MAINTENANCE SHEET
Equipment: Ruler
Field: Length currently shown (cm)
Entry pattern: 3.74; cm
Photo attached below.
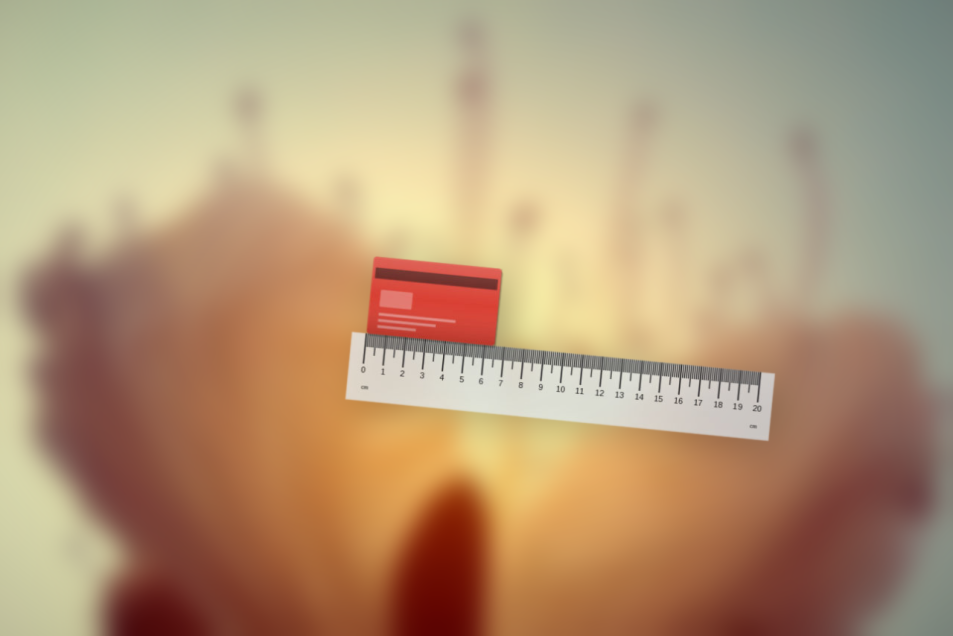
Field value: 6.5; cm
